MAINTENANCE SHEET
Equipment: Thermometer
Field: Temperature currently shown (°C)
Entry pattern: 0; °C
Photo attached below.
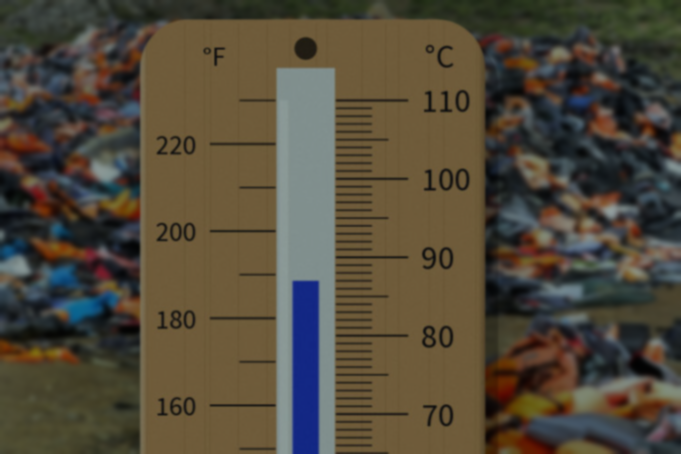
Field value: 87; °C
